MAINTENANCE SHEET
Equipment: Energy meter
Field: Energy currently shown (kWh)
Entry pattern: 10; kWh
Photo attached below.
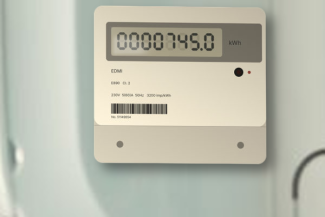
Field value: 745.0; kWh
